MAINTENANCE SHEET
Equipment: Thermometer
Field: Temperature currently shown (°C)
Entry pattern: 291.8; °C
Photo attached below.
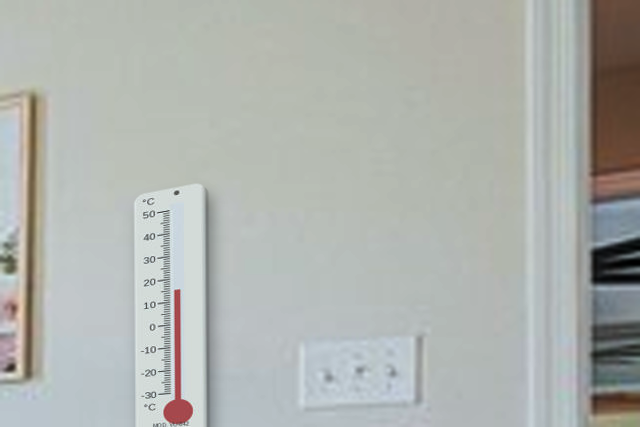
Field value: 15; °C
